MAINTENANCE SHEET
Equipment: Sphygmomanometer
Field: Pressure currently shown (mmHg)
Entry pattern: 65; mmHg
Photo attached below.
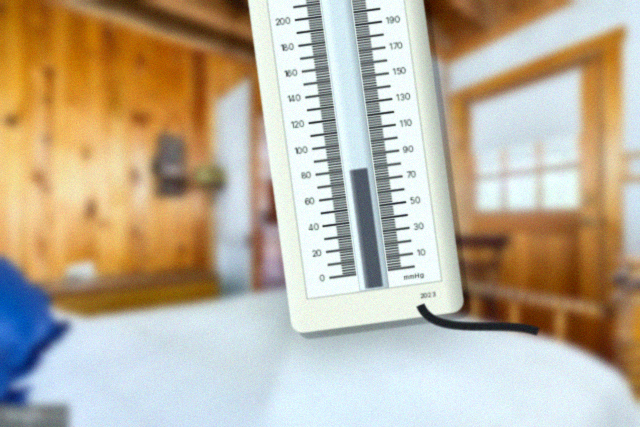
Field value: 80; mmHg
